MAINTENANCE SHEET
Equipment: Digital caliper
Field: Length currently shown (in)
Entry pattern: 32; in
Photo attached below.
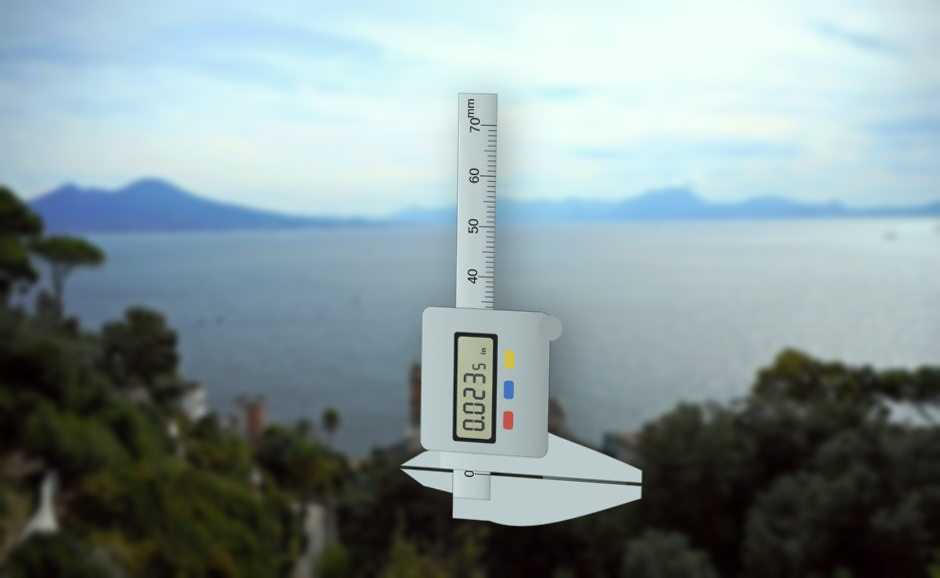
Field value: 0.0235; in
